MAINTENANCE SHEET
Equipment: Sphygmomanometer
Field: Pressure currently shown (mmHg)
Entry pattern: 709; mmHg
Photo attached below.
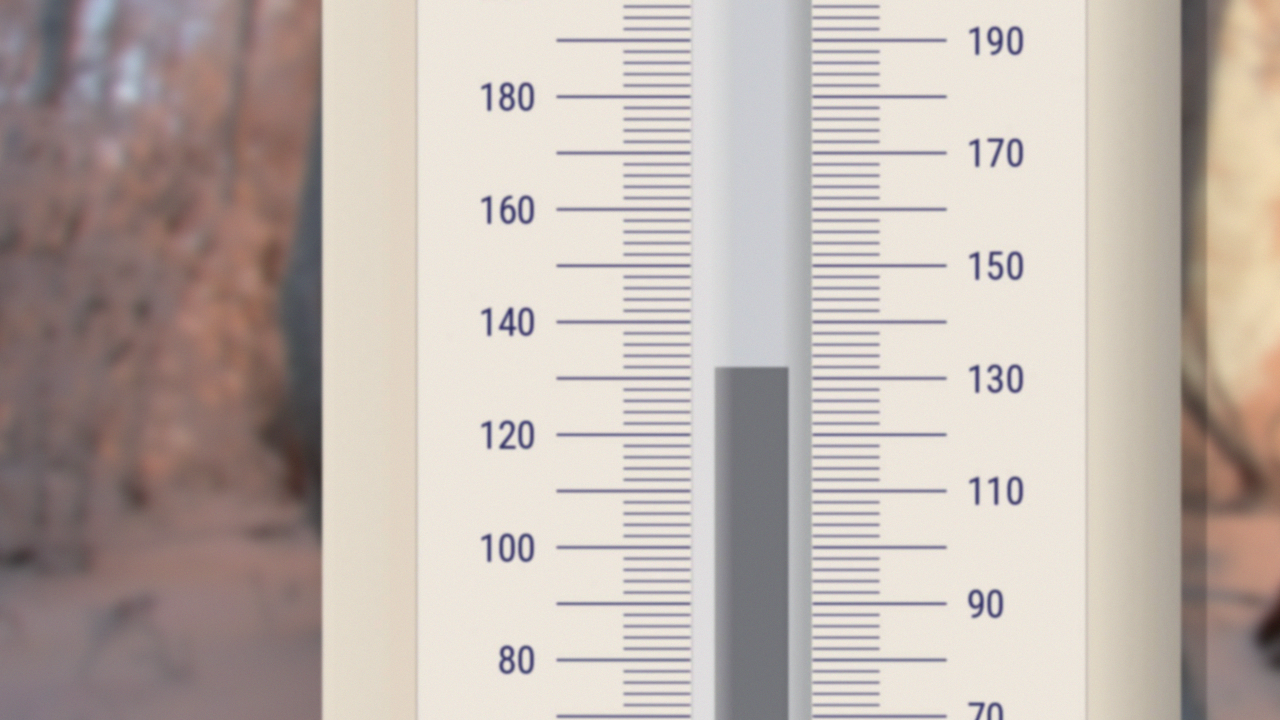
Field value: 132; mmHg
